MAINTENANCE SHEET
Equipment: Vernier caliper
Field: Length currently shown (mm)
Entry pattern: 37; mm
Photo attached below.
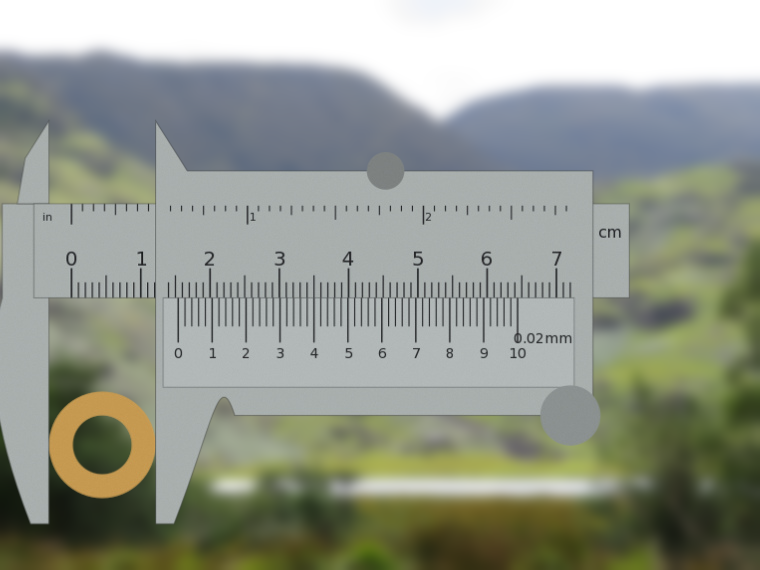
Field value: 15.4; mm
